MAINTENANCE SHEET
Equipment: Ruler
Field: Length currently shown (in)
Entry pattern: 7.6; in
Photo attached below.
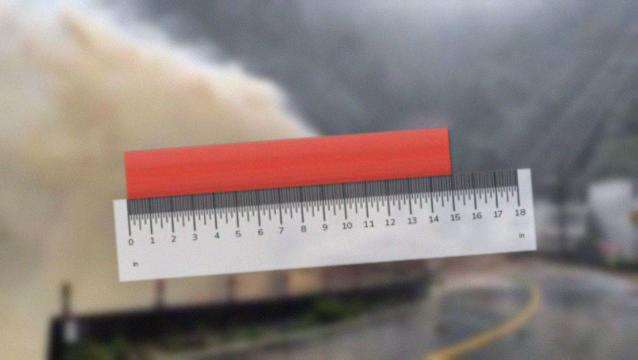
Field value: 15; in
